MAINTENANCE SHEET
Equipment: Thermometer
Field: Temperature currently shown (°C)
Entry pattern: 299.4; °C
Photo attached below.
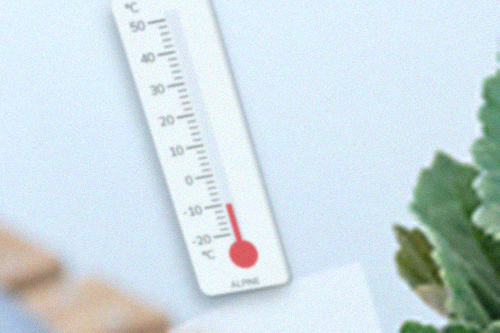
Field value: -10; °C
